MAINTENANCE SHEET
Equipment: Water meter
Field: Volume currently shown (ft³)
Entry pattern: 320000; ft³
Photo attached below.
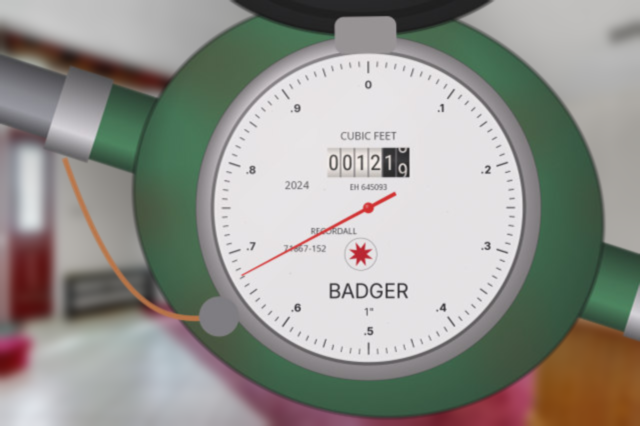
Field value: 1218.67; ft³
